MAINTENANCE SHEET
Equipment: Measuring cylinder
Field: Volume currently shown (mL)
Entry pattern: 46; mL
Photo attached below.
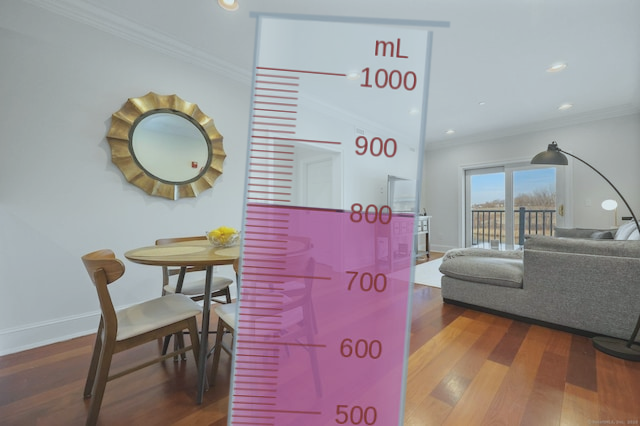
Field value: 800; mL
